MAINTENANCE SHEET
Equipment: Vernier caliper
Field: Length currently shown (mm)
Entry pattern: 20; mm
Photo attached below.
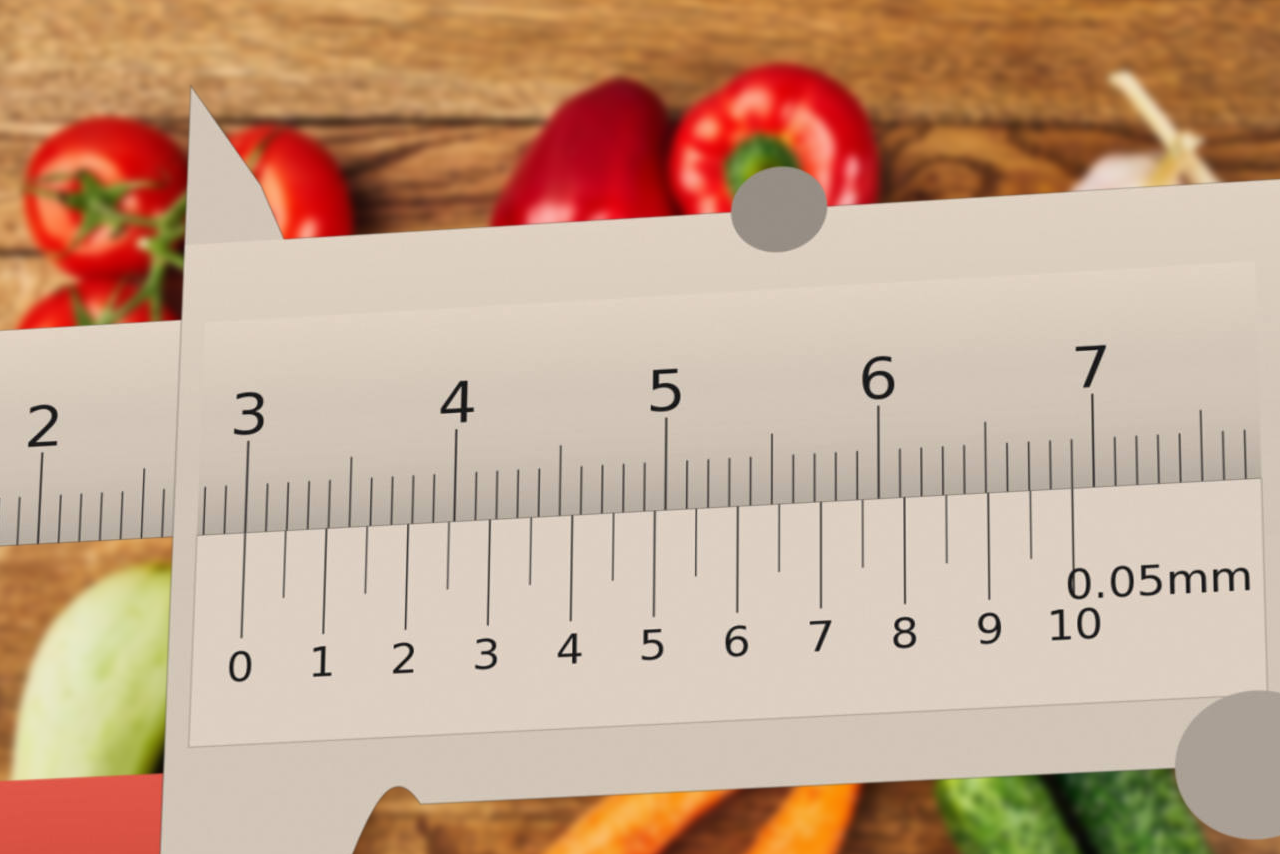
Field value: 30.0; mm
